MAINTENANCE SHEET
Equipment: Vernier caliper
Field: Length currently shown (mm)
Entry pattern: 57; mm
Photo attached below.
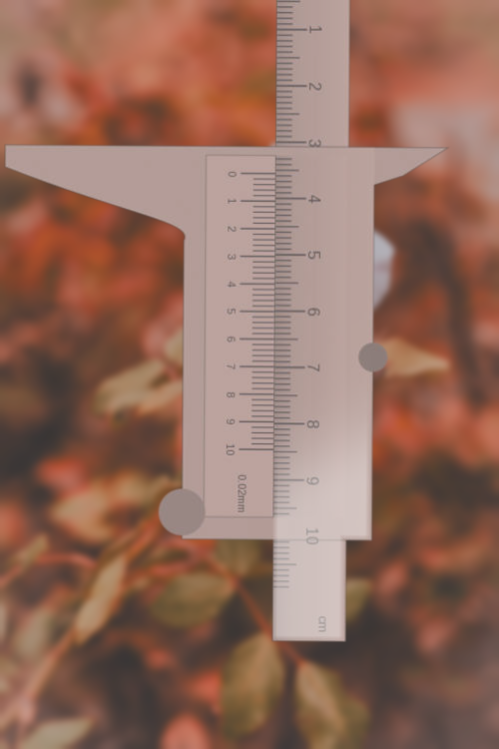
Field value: 35.6; mm
